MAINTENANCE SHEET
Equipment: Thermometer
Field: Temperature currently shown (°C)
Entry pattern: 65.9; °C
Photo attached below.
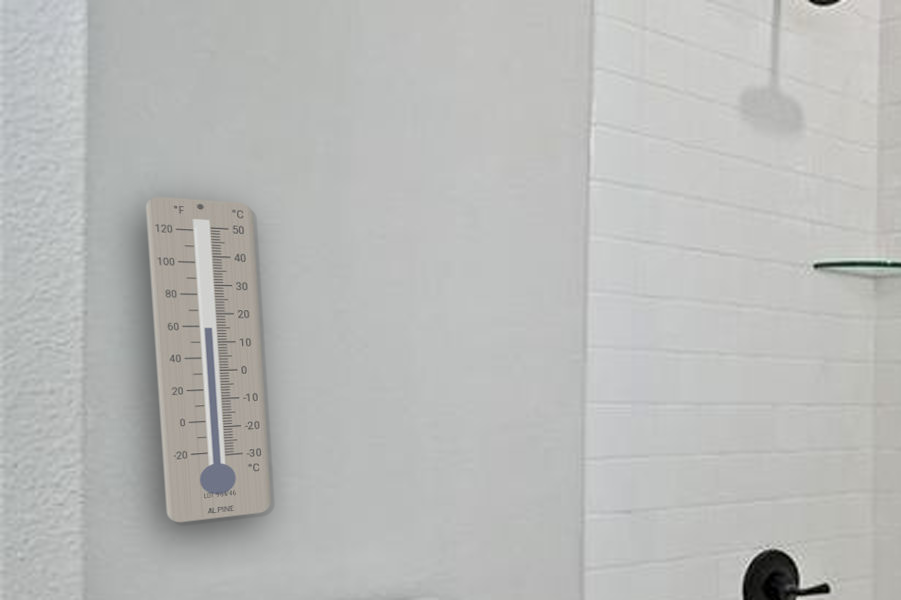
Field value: 15; °C
